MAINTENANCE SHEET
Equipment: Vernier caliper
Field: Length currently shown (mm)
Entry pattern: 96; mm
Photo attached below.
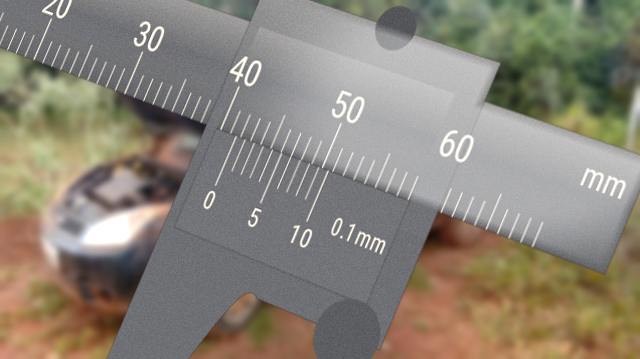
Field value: 41.6; mm
